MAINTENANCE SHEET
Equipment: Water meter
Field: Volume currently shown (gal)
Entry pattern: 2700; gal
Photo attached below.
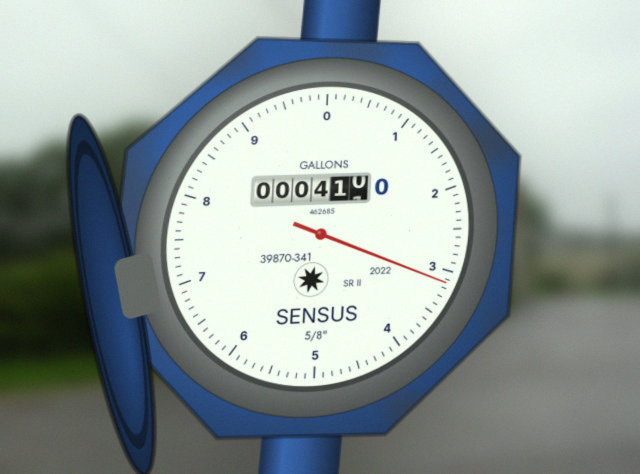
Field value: 4103.1; gal
